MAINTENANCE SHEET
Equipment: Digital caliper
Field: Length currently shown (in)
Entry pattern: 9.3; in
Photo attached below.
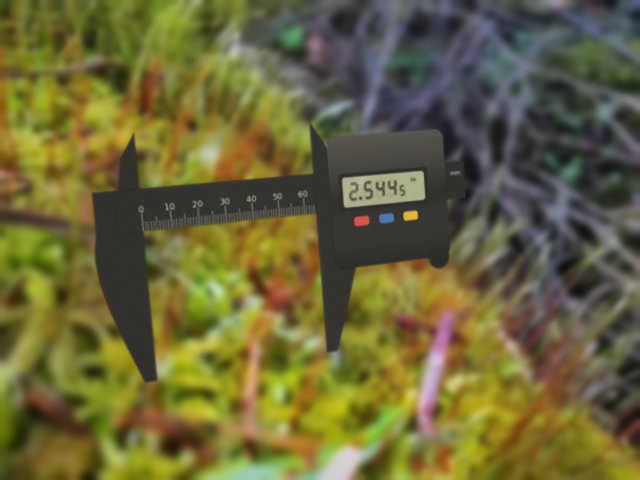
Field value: 2.5445; in
